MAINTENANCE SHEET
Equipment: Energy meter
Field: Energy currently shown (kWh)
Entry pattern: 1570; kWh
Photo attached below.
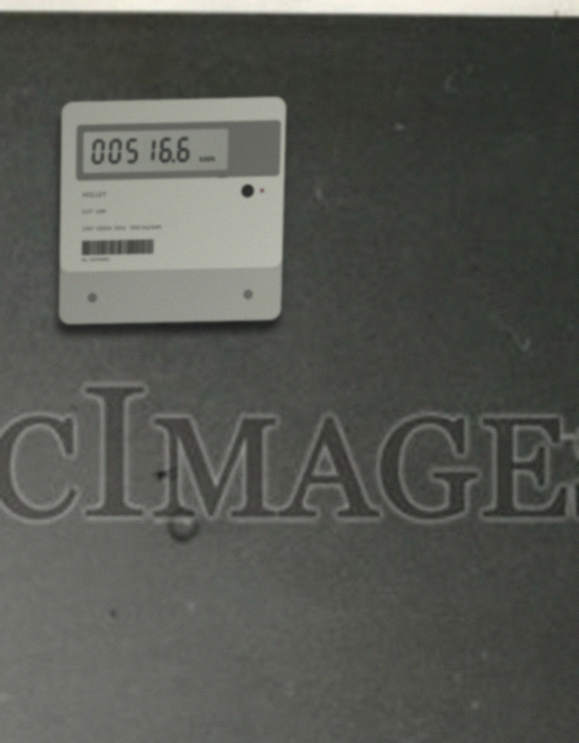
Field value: 516.6; kWh
